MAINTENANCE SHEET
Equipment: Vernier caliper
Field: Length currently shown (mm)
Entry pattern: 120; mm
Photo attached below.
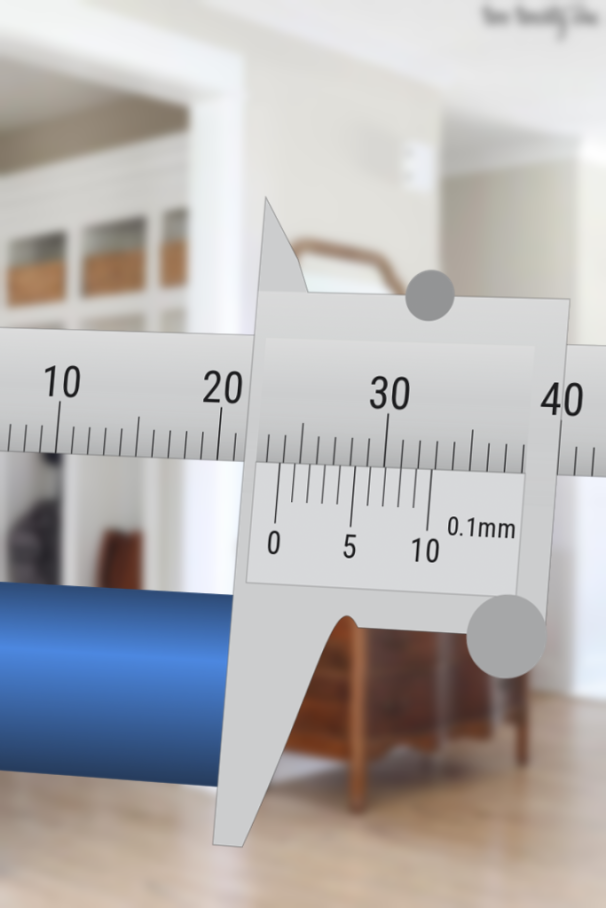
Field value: 23.8; mm
